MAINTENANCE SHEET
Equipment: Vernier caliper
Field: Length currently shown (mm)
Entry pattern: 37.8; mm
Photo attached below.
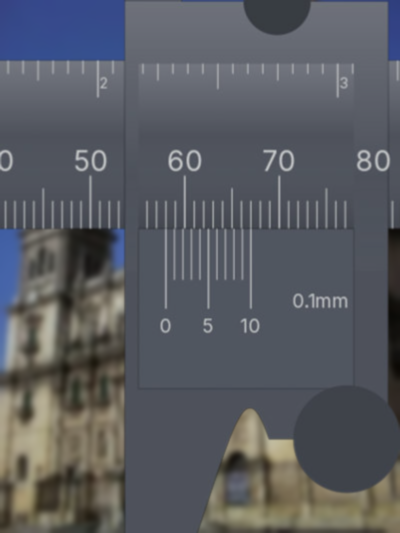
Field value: 58.0; mm
